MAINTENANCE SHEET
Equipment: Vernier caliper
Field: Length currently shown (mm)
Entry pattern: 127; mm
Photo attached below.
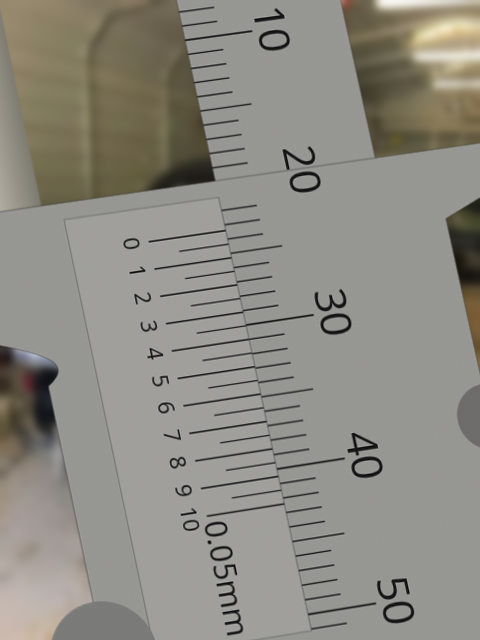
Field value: 23.4; mm
